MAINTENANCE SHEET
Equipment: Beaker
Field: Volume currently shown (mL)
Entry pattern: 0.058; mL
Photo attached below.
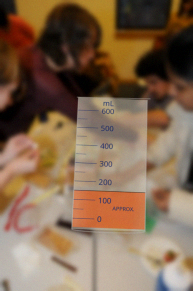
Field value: 150; mL
